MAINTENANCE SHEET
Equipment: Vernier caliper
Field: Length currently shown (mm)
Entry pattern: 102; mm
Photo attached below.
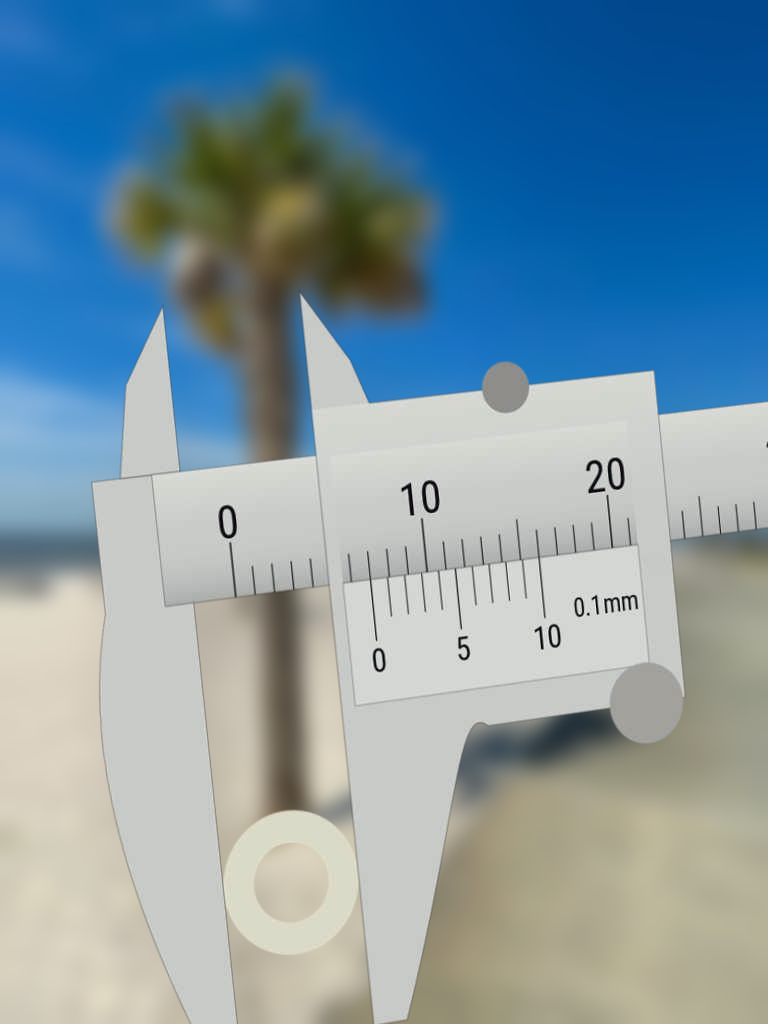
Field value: 7.0; mm
